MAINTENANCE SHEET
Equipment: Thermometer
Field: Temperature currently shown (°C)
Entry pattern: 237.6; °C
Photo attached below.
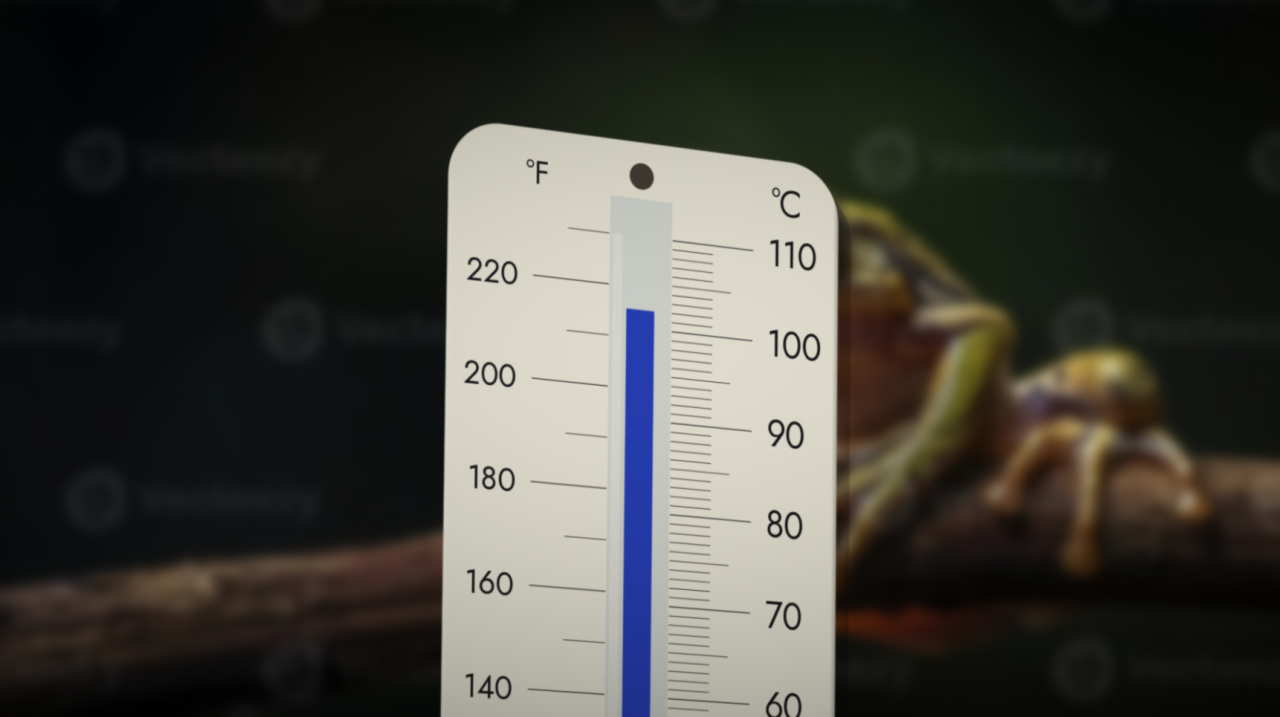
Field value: 102; °C
